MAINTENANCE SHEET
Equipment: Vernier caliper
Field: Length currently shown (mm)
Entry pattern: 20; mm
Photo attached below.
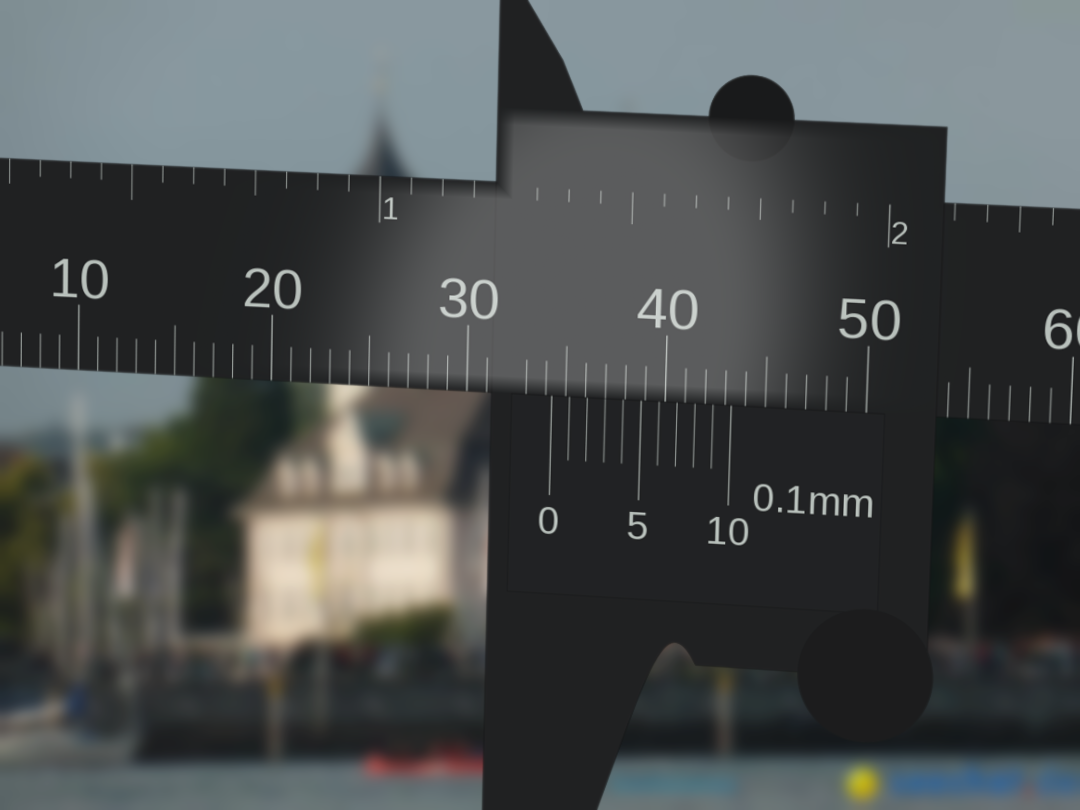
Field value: 34.3; mm
